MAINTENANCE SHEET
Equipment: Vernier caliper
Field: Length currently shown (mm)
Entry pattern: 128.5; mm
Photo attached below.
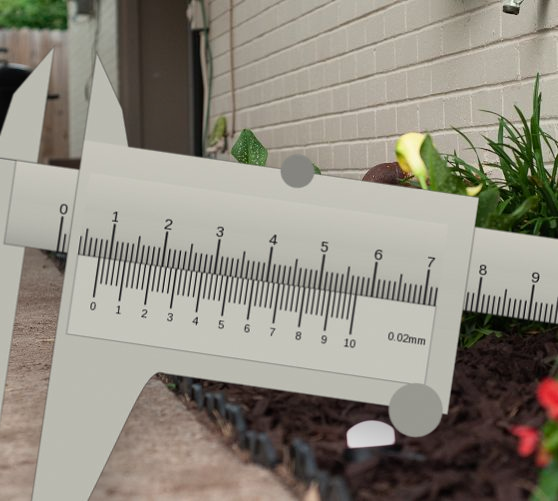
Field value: 8.0; mm
